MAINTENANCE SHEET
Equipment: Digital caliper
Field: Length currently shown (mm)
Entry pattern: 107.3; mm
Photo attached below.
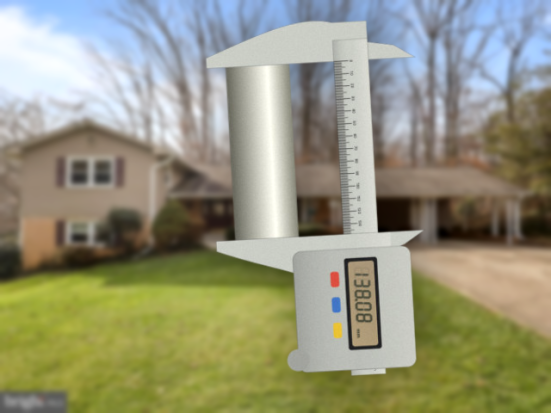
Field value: 138.08; mm
